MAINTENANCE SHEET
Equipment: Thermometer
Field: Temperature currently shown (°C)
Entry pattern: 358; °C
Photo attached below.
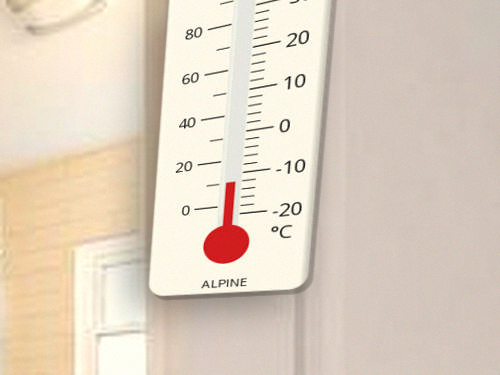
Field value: -12; °C
